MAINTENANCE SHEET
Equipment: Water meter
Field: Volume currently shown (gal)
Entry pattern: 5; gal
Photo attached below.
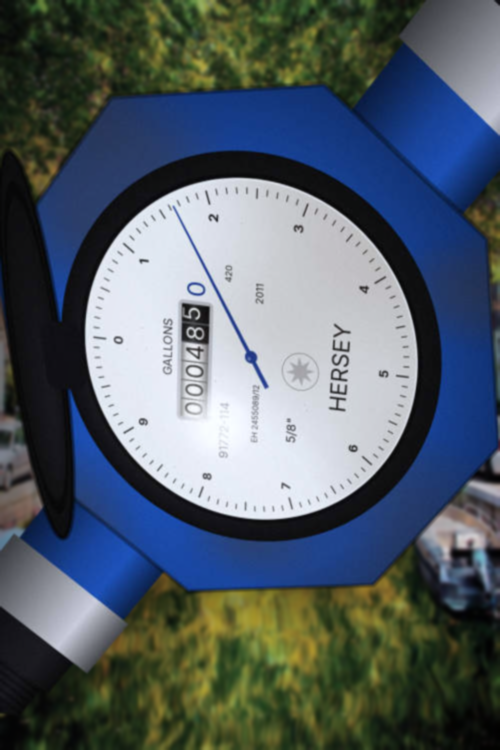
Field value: 4851.6; gal
